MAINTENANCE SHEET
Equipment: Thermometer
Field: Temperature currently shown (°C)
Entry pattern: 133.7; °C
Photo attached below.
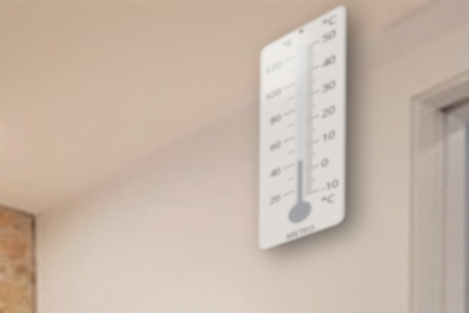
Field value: 5; °C
